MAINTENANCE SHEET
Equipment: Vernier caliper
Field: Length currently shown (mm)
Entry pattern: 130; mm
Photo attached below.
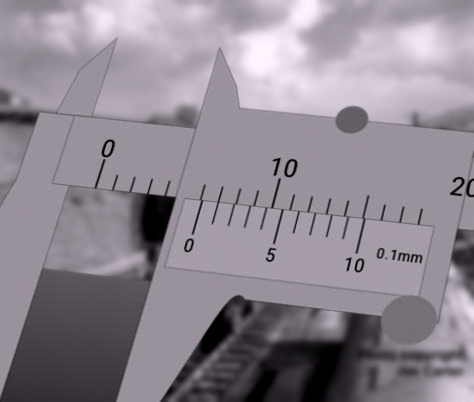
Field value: 6.1; mm
